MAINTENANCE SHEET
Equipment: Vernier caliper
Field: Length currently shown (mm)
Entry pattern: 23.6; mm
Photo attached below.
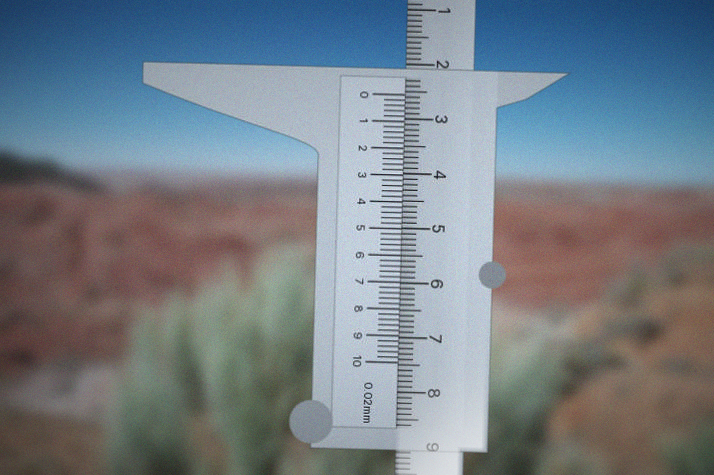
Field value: 25.6; mm
